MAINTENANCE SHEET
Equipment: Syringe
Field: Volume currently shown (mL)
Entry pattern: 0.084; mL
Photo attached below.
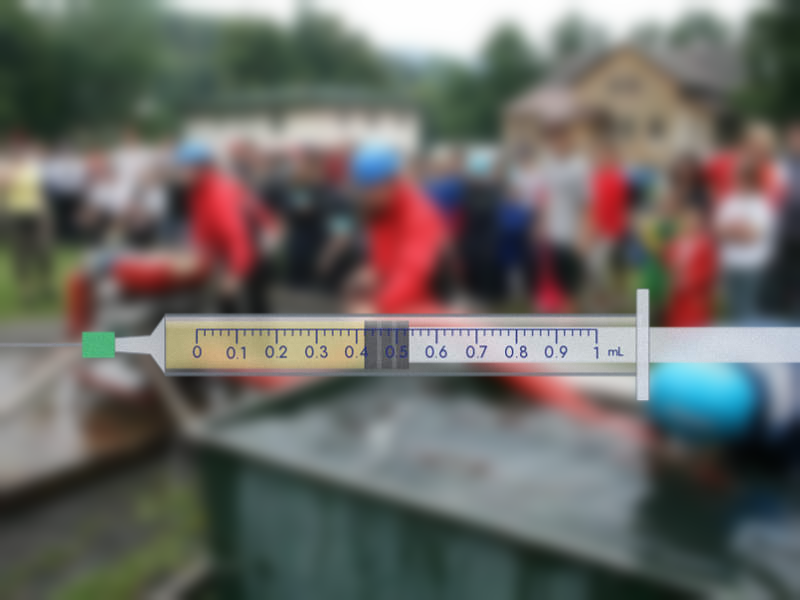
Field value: 0.42; mL
